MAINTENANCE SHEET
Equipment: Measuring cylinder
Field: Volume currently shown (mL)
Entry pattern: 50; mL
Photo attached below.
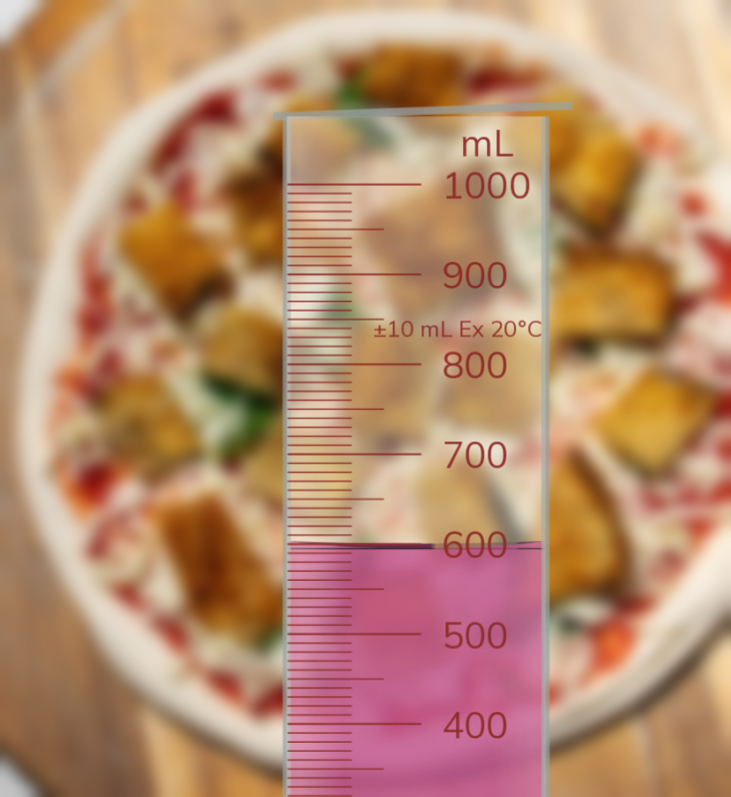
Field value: 595; mL
